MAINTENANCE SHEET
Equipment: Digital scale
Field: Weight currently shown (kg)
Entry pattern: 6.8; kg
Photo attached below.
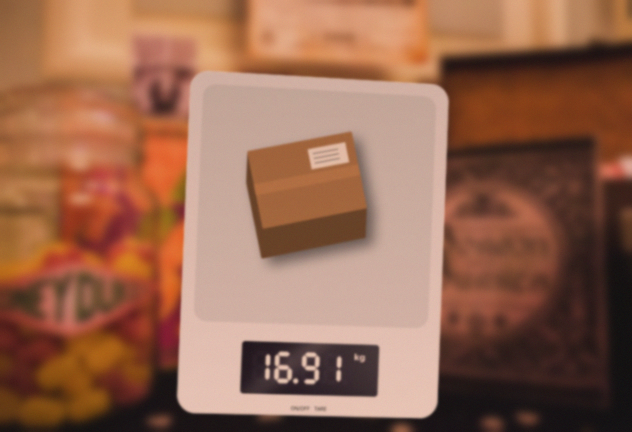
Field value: 16.91; kg
